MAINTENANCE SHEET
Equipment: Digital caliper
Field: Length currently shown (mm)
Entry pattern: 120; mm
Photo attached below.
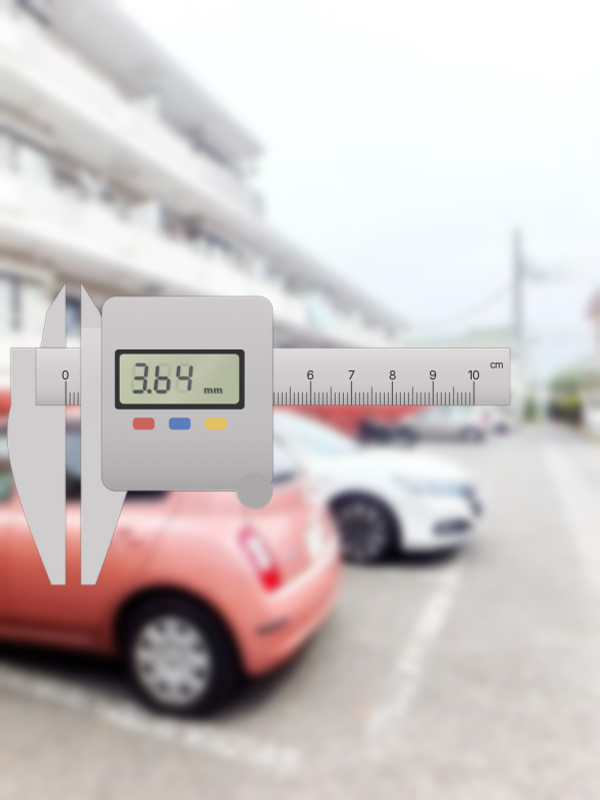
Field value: 3.64; mm
